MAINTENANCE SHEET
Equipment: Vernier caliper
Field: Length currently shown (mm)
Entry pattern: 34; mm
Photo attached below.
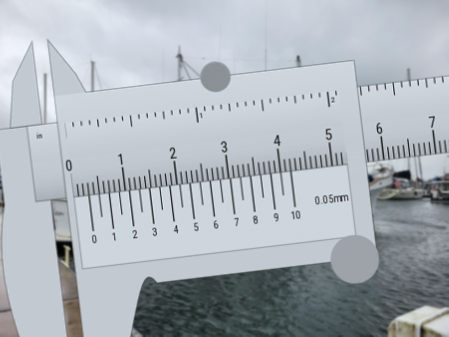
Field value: 3.0; mm
